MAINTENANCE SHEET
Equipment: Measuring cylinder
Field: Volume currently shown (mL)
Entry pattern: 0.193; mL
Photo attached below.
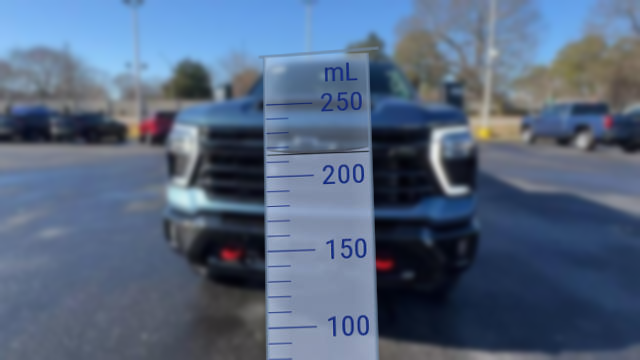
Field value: 215; mL
